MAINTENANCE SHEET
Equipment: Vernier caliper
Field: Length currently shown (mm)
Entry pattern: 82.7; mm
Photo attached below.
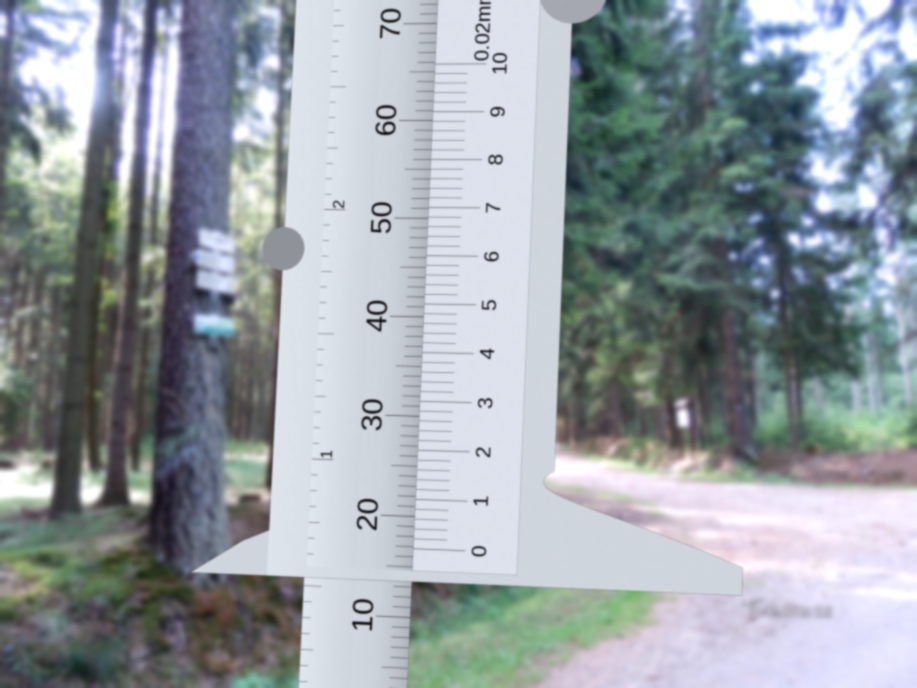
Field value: 16.8; mm
